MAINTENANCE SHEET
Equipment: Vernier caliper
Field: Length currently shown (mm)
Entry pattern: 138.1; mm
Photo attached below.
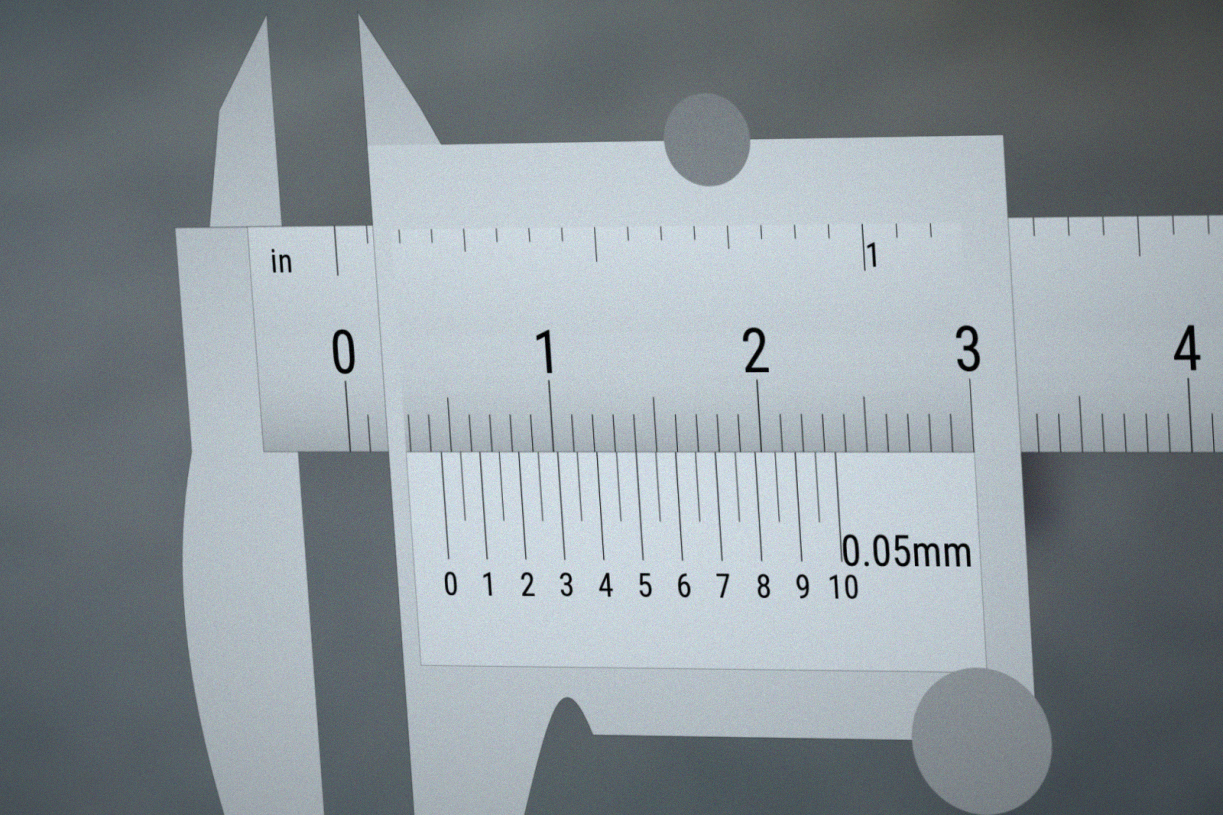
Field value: 4.5; mm
